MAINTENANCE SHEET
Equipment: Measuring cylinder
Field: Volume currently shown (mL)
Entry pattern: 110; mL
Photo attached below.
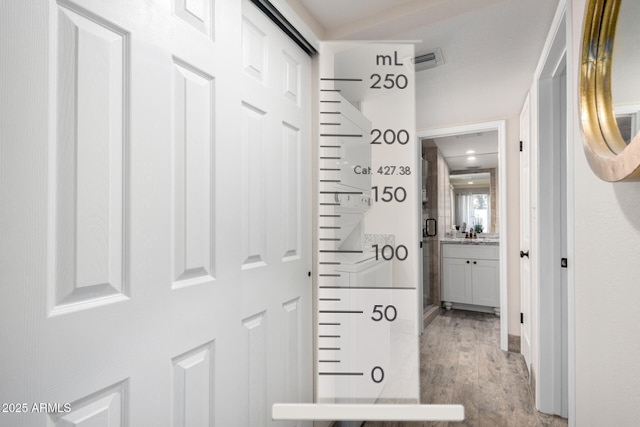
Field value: 70; mL
